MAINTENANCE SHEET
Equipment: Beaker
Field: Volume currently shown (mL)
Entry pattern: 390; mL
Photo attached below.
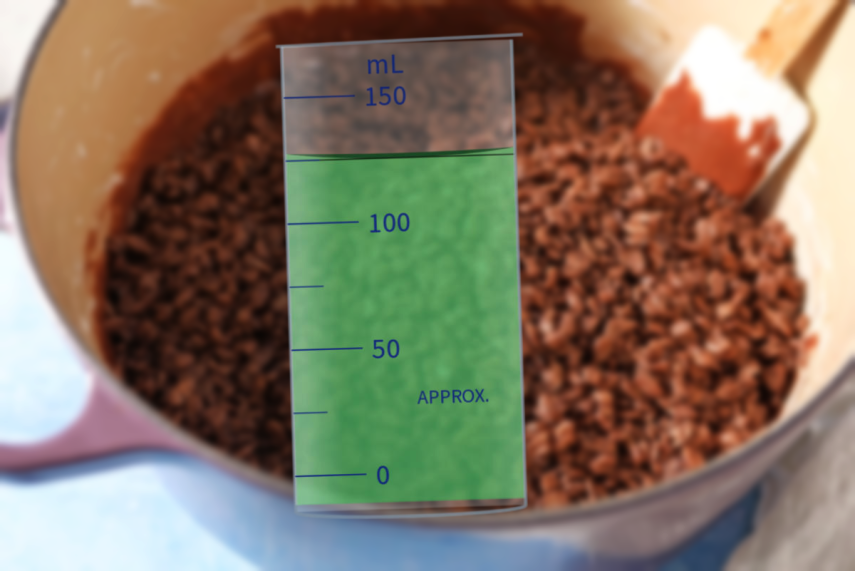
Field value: 125; mL
